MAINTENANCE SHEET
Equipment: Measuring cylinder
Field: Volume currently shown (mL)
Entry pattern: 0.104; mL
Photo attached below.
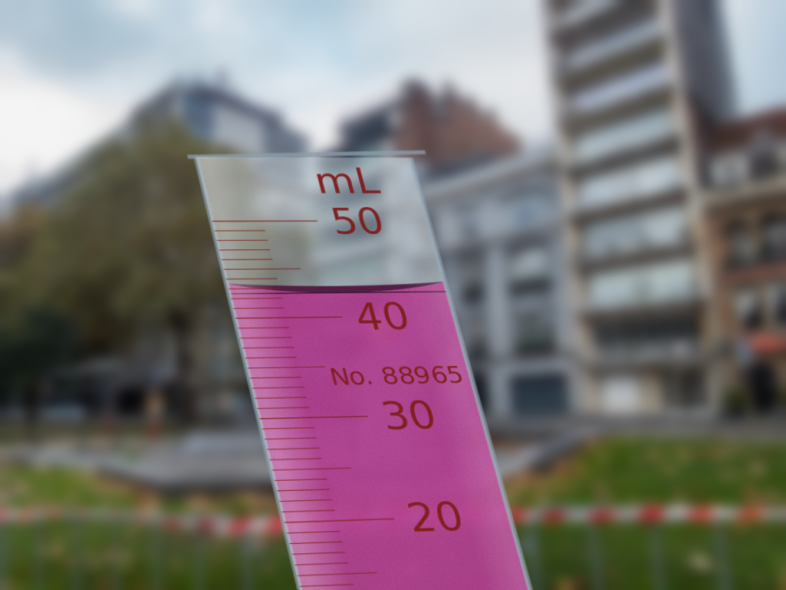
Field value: 42.5; mL
